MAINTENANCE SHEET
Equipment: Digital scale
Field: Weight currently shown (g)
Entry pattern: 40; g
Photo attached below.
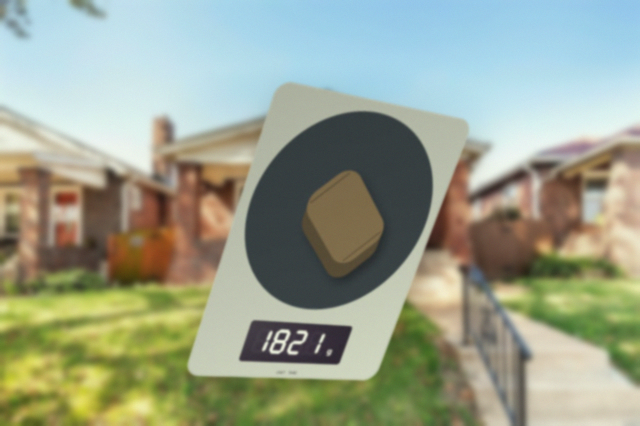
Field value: 1821; g
